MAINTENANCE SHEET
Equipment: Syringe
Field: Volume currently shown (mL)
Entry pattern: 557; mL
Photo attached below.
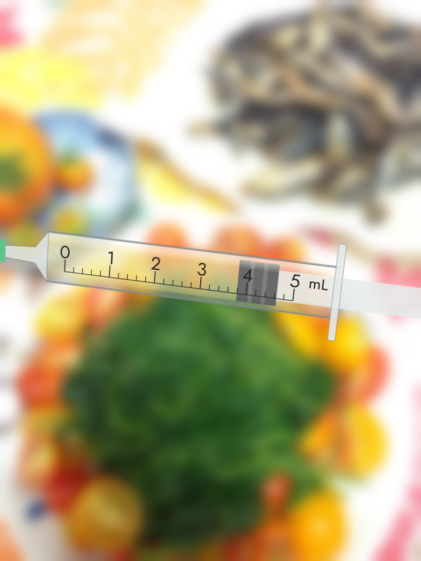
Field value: 3.8; mL
